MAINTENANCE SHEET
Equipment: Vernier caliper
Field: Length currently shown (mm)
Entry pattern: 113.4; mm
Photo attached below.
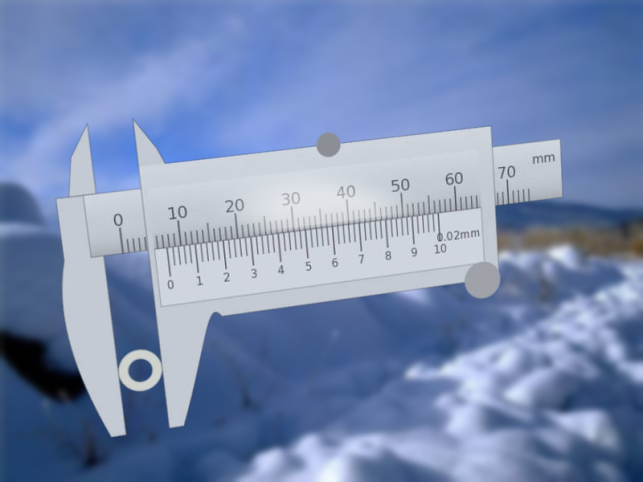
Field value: 7.6; mm
